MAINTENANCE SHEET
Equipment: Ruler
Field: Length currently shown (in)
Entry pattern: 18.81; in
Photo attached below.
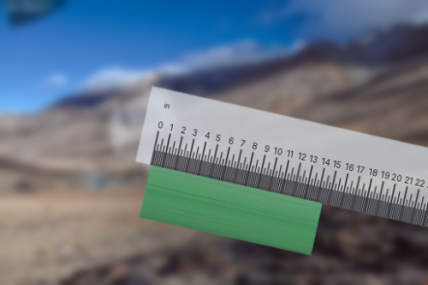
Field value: 14.5; in
